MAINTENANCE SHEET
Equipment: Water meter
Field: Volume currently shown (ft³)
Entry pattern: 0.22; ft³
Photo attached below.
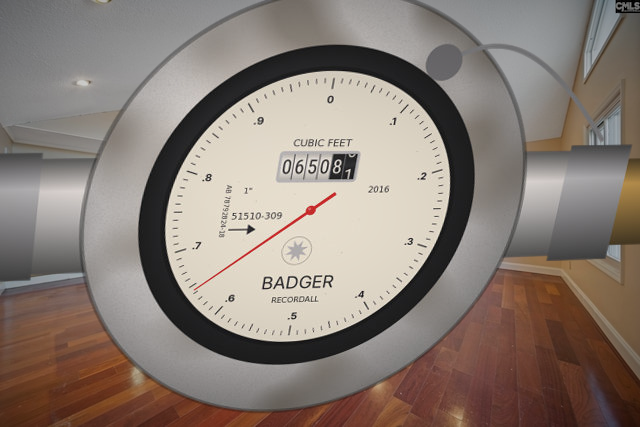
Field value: 65080.64; ft³
